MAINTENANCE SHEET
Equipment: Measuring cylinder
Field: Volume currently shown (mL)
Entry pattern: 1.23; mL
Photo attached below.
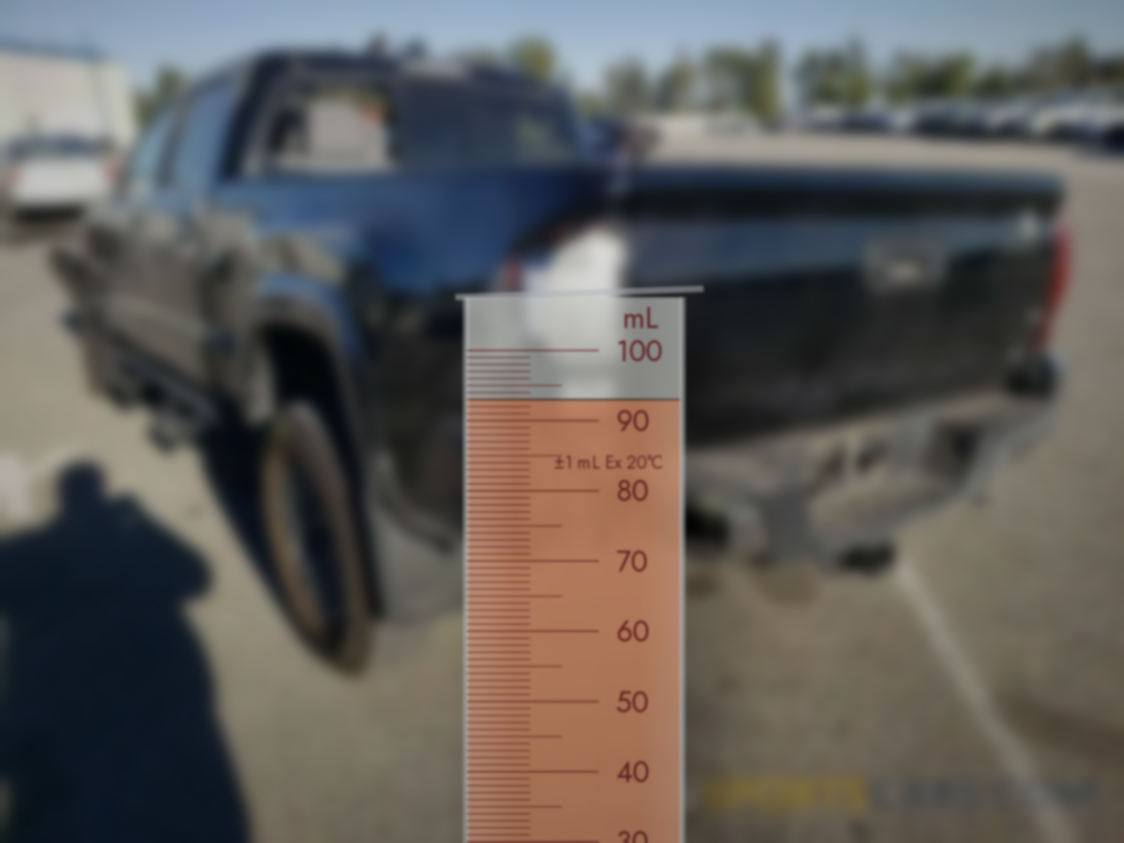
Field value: 93; mL
